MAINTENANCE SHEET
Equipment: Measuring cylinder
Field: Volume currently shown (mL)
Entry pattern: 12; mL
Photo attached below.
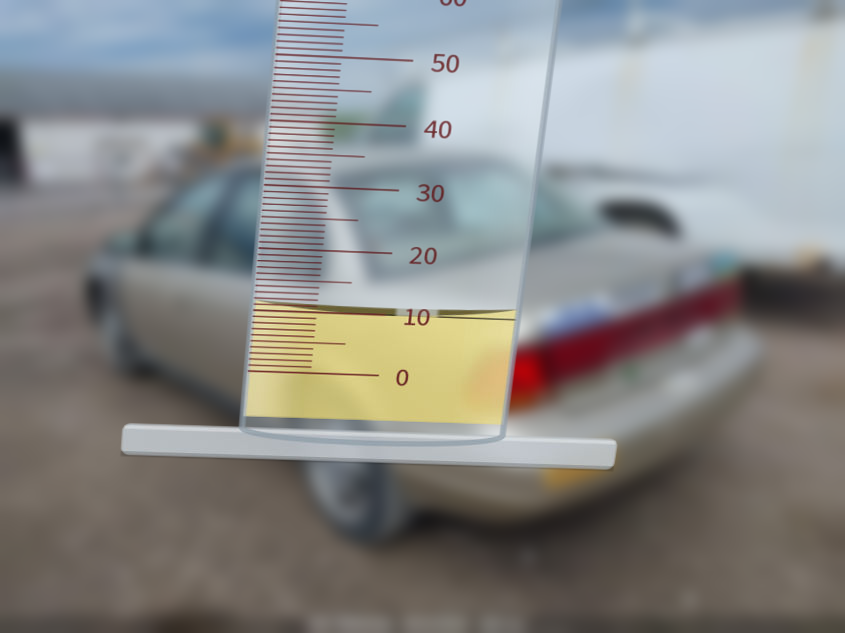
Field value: 10; mL
